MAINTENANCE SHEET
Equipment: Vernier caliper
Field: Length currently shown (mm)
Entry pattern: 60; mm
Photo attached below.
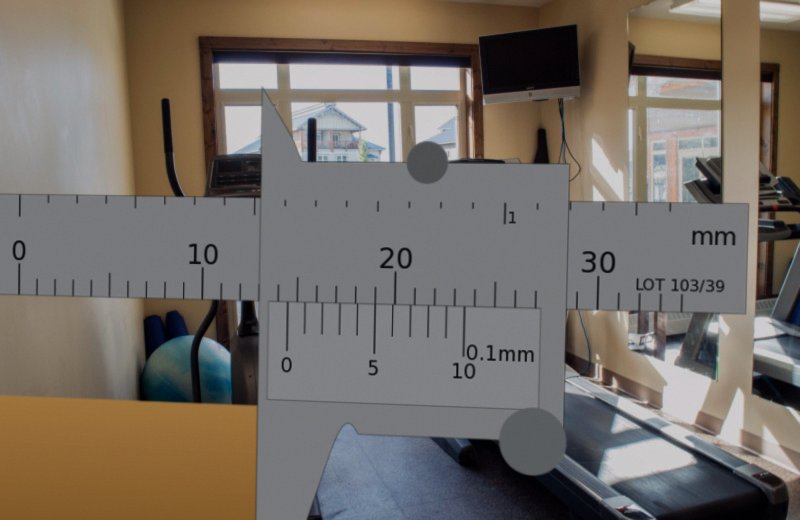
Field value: 14.5; mm
